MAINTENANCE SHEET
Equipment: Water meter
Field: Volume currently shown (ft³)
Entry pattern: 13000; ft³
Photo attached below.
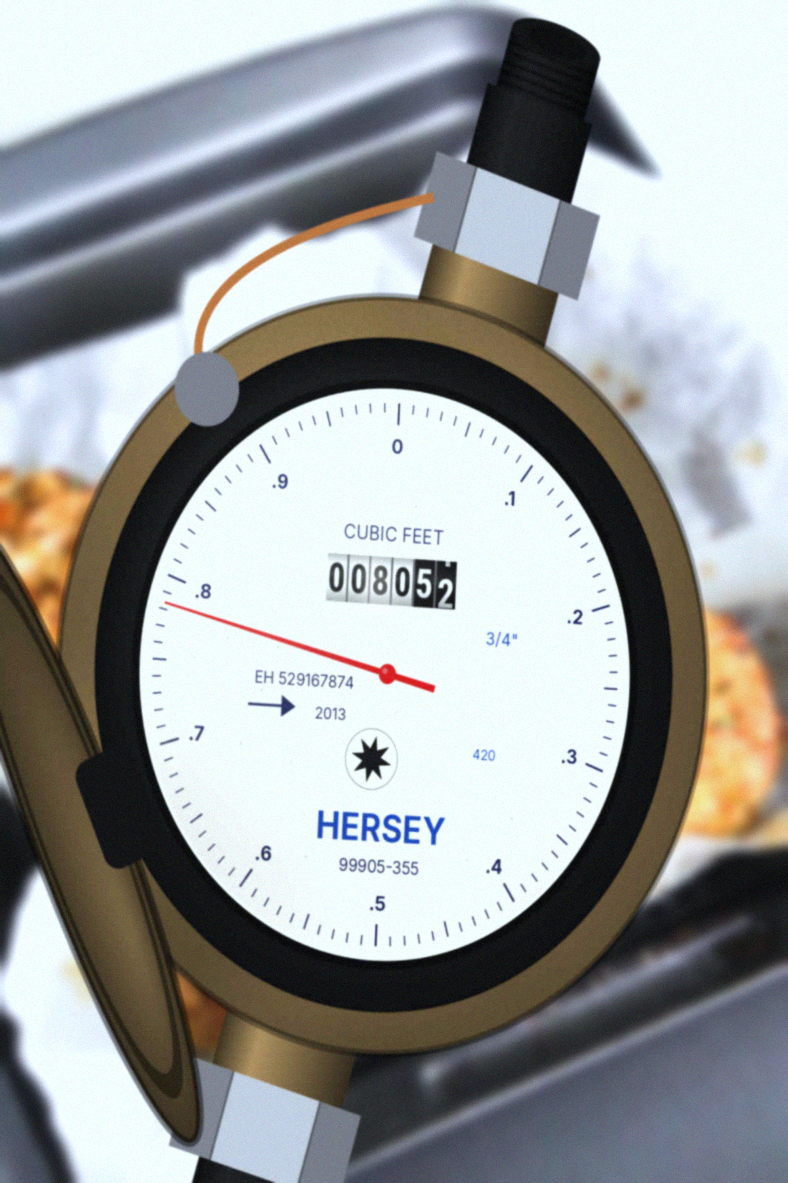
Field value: 8051.78; ft³
